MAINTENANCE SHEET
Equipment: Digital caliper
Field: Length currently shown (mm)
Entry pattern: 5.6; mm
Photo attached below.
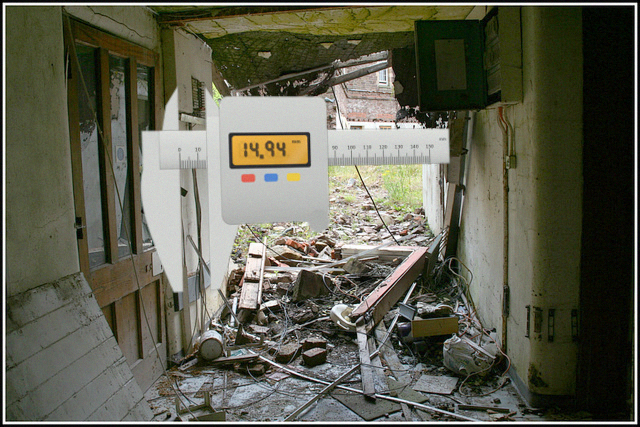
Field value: 14.94; mm
